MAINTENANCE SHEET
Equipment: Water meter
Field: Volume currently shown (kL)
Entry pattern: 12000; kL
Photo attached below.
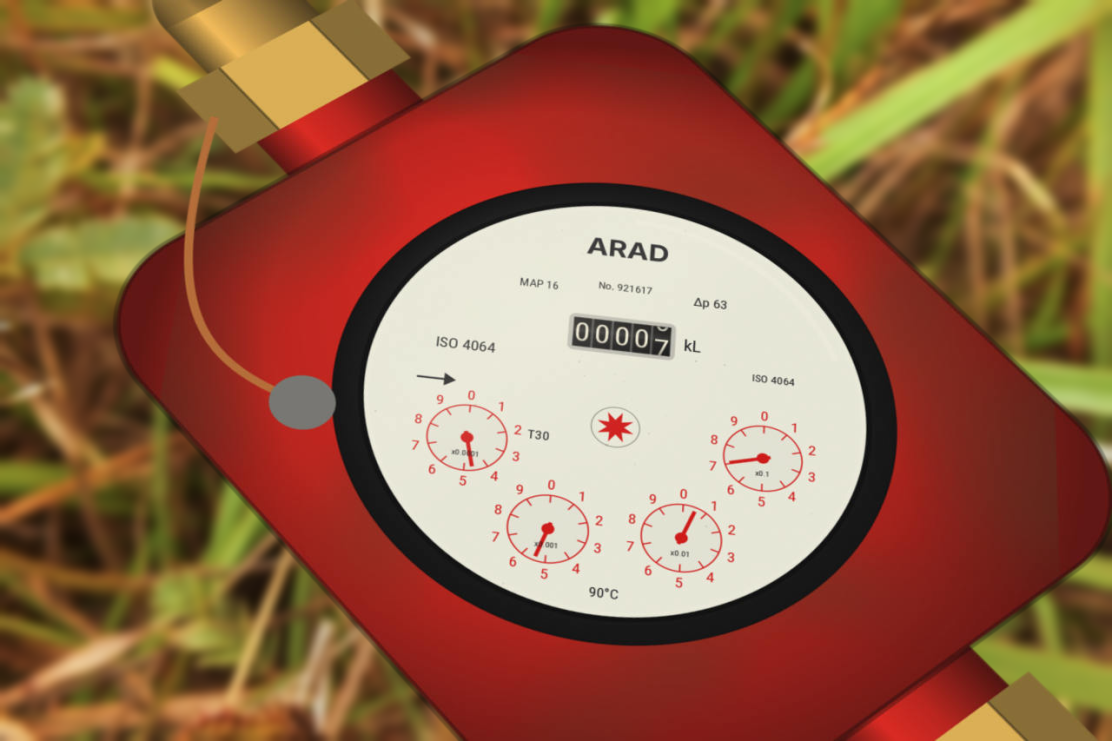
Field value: 6.7054; kL
